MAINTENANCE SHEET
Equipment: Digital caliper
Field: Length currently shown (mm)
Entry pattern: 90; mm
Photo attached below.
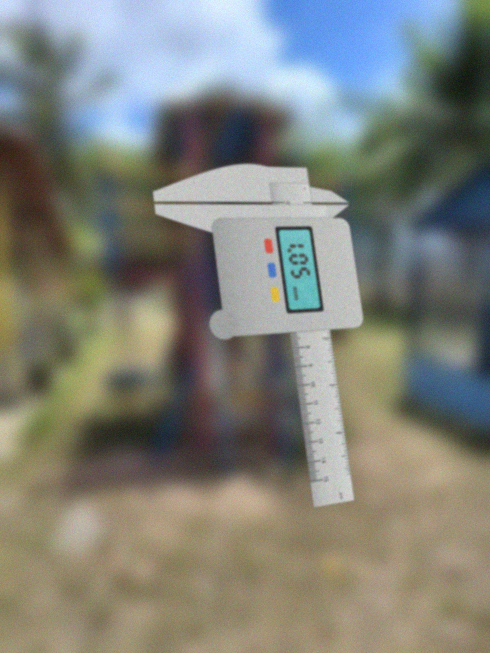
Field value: 1.05; mm
